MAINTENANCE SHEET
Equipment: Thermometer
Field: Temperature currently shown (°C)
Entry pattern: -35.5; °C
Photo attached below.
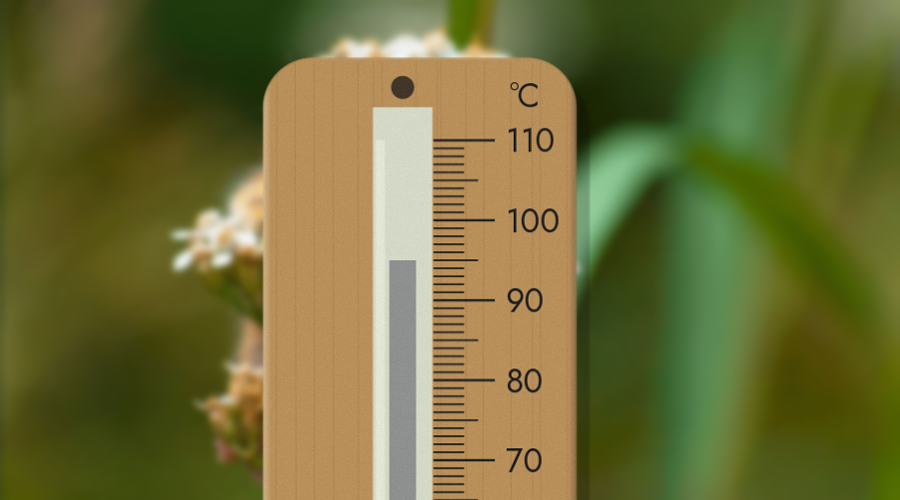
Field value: 95; °C
